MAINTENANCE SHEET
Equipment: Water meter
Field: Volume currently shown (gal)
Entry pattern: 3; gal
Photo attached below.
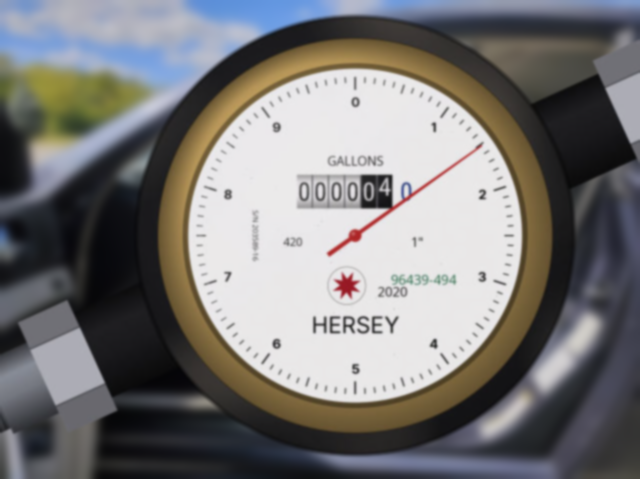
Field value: 41.5; gal
